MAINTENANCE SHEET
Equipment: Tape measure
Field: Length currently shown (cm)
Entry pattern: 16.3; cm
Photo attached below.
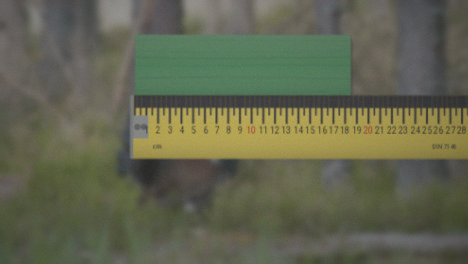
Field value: 18.5; cm
